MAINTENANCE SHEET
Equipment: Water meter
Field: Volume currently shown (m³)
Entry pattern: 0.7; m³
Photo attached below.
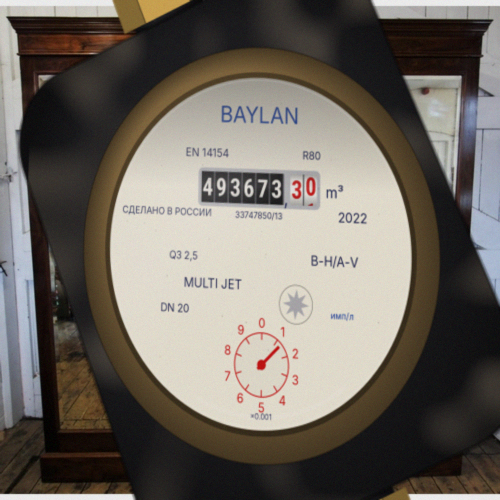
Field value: 493673.301; m³
